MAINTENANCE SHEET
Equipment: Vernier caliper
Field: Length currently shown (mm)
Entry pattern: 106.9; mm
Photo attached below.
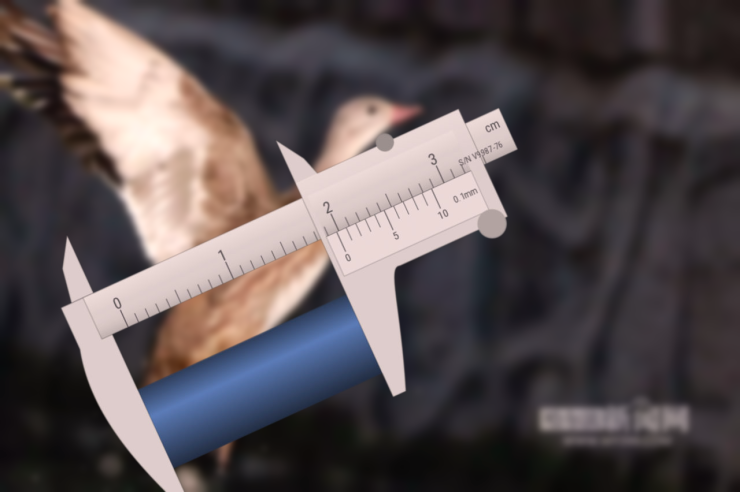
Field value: 19.8; mm
